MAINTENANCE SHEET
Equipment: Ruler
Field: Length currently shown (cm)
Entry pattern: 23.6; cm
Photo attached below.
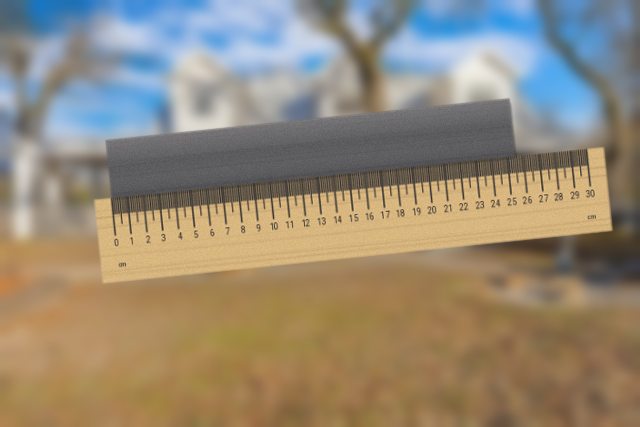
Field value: 25.5; cm
